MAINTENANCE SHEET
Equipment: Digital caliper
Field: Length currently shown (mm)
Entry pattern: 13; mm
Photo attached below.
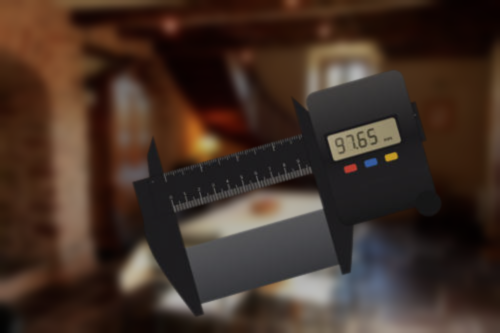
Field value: 97.65; mm
